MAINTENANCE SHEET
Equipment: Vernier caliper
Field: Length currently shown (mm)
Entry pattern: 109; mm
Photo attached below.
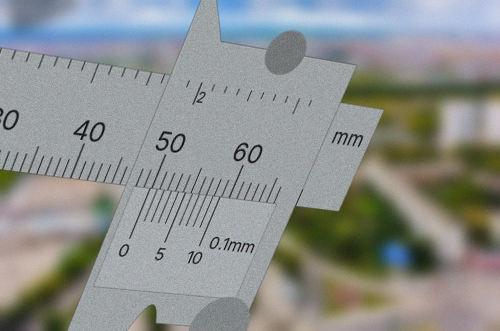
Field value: 49.8; mm
